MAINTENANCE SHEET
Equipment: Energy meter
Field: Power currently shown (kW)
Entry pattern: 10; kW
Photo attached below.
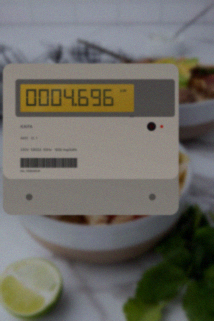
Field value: 4.696; kW
